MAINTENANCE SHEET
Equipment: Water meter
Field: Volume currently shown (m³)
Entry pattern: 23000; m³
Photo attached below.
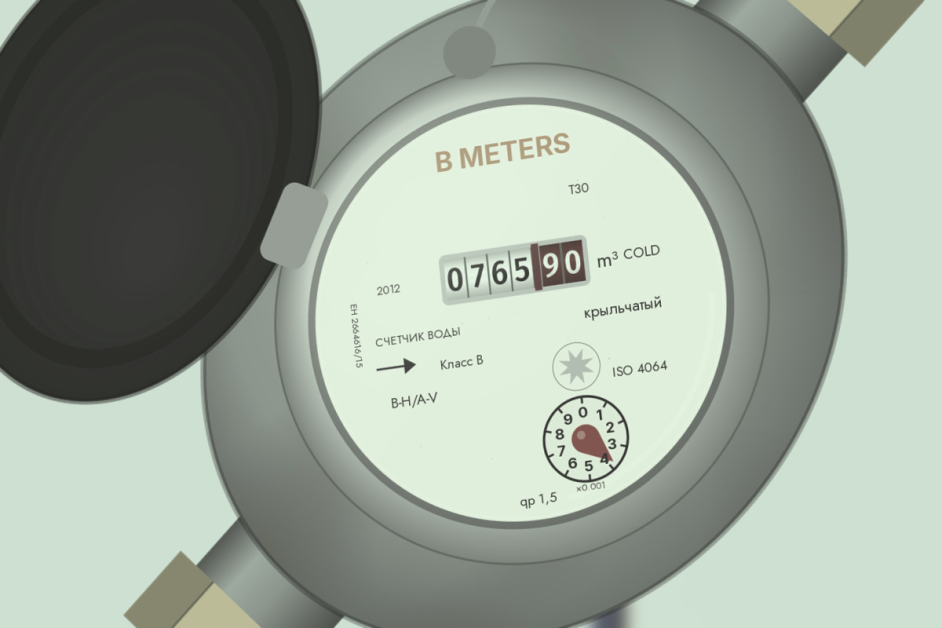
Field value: 765.903; m³
